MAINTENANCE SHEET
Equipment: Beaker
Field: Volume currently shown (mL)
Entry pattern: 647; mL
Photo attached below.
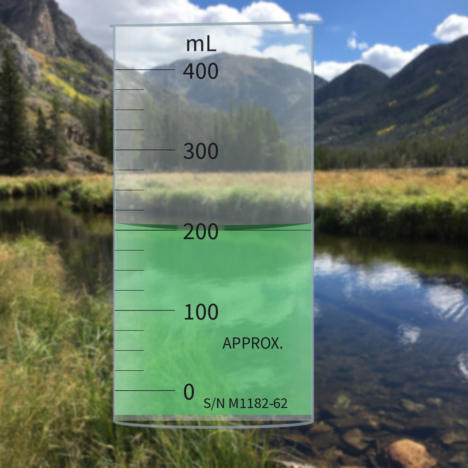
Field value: 200; mL
